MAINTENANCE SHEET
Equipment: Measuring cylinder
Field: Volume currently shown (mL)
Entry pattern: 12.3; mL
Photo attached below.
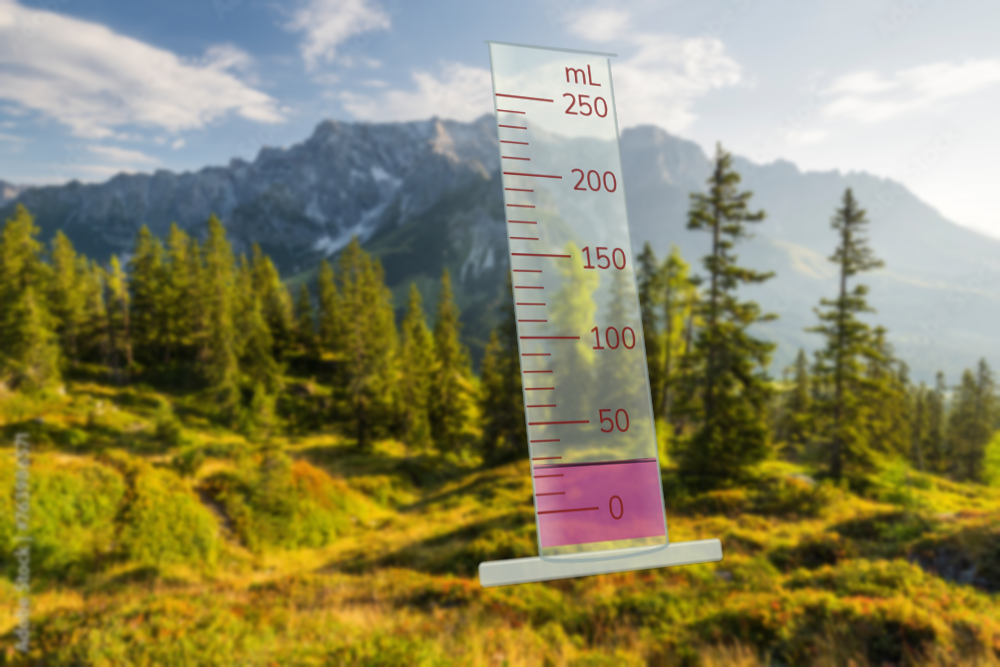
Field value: 25; mL
